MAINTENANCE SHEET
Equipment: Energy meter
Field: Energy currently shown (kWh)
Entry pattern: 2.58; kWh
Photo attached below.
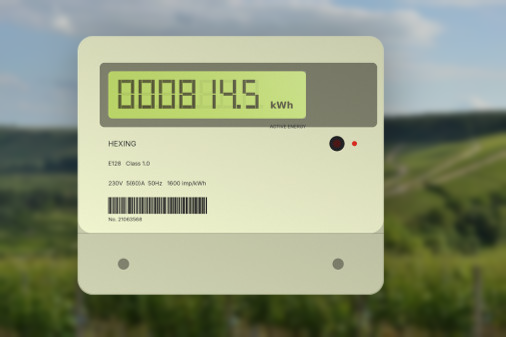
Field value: 814.5; kWh
